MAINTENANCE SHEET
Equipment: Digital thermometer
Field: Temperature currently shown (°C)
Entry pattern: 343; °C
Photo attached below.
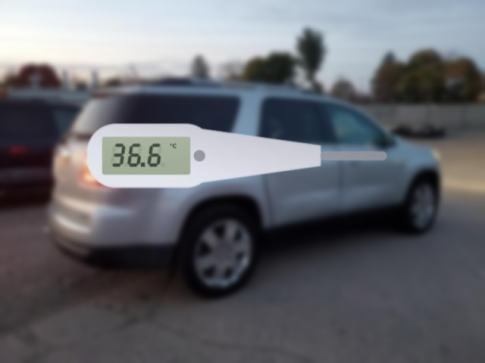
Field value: 36.6; °C
